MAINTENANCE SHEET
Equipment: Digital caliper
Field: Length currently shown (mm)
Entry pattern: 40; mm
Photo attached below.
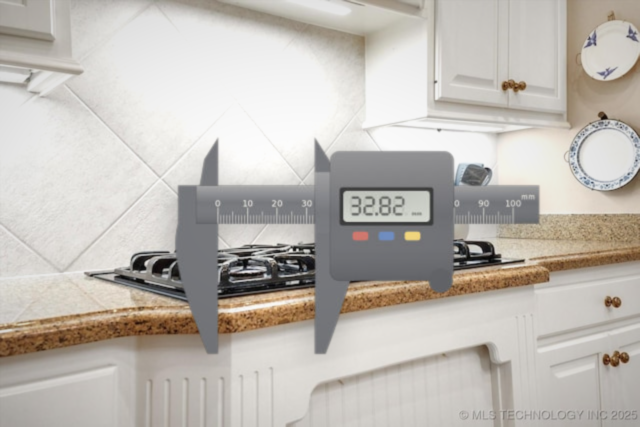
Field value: 32.82; mm
